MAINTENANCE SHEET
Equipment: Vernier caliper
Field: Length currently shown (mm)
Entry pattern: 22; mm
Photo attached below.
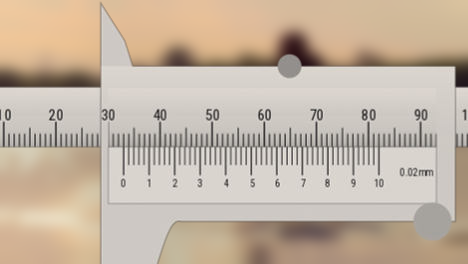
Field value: 33.0; mm
